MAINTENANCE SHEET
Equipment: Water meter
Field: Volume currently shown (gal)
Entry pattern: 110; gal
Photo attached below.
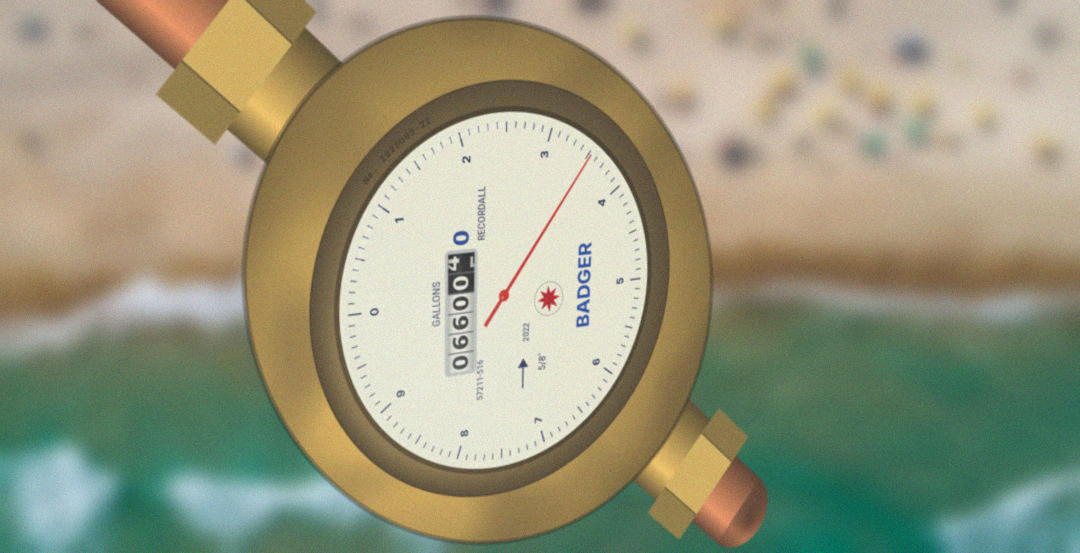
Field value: 660043.5; gal
